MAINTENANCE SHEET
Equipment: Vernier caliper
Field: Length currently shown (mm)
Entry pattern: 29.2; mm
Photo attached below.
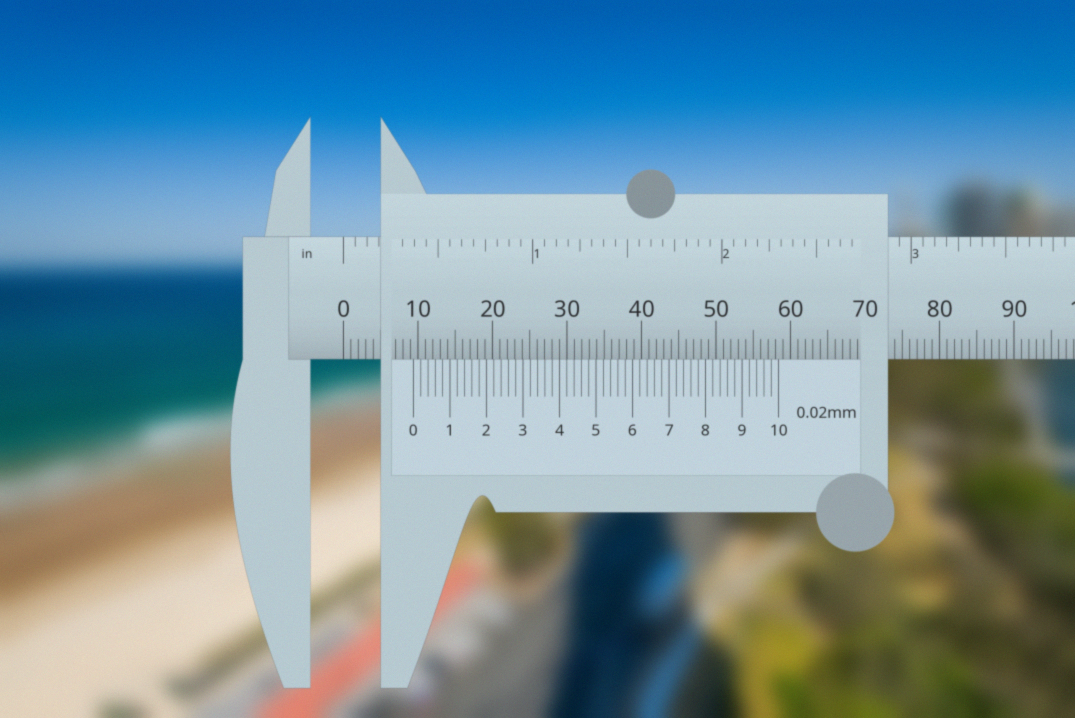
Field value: 9.4; mm
